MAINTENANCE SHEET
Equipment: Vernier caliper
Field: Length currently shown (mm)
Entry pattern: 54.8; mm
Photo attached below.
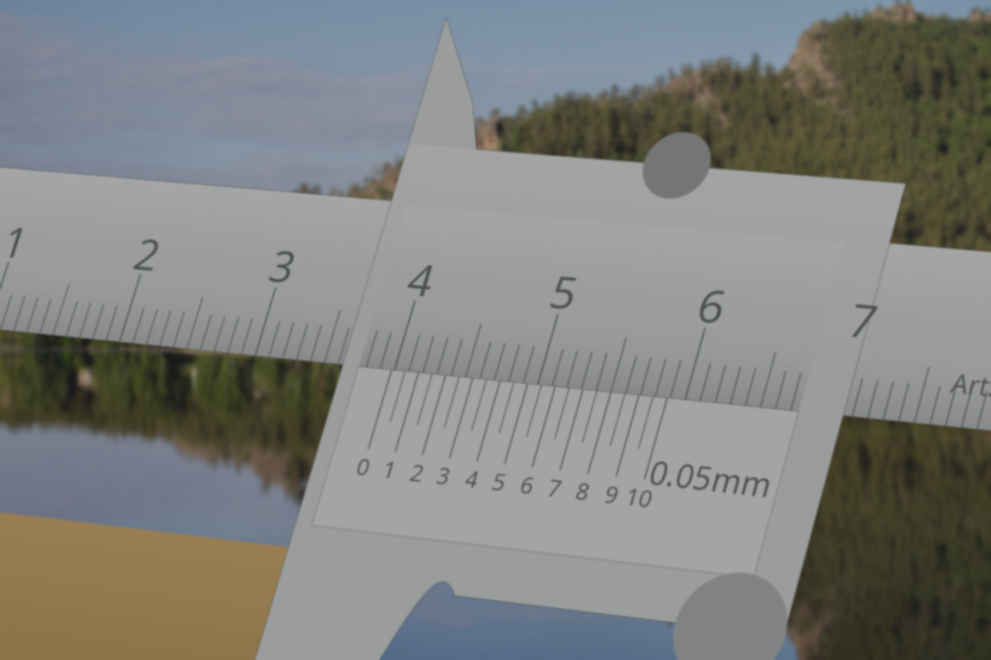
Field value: 39.8; mm
